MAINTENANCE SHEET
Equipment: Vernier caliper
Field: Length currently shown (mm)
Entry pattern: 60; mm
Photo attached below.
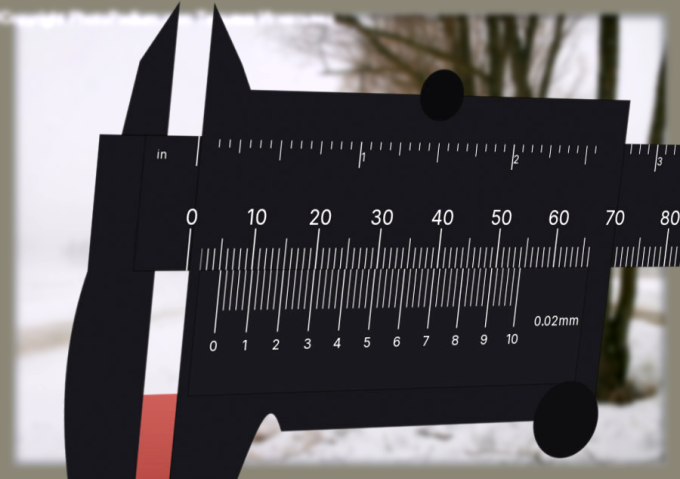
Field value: 5.2; mm
